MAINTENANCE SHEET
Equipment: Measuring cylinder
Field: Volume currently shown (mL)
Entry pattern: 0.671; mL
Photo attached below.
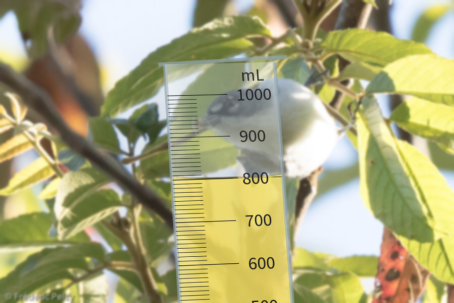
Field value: 800; mL
